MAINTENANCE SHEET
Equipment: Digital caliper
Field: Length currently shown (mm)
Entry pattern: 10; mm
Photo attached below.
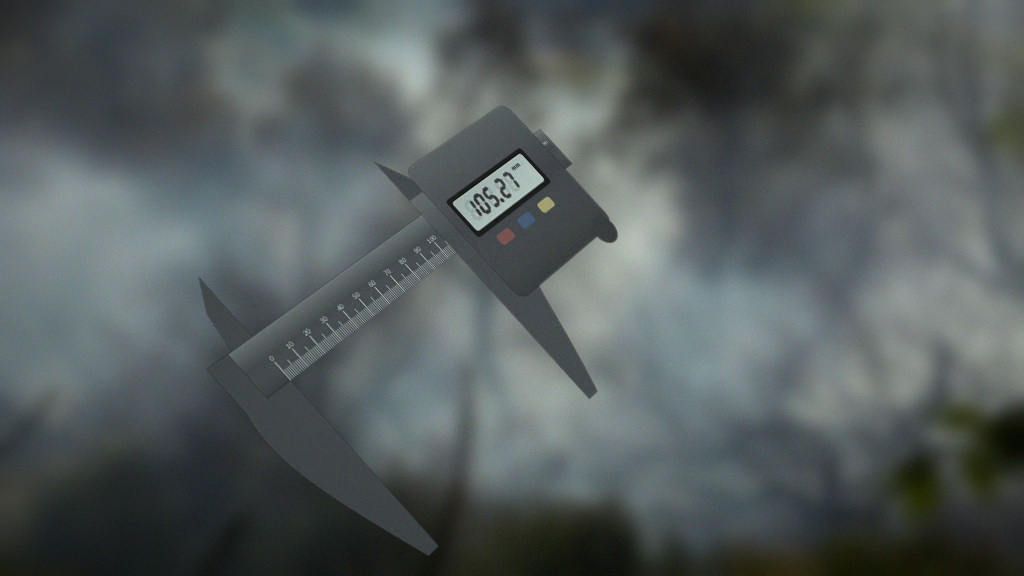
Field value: 105.27; mm
